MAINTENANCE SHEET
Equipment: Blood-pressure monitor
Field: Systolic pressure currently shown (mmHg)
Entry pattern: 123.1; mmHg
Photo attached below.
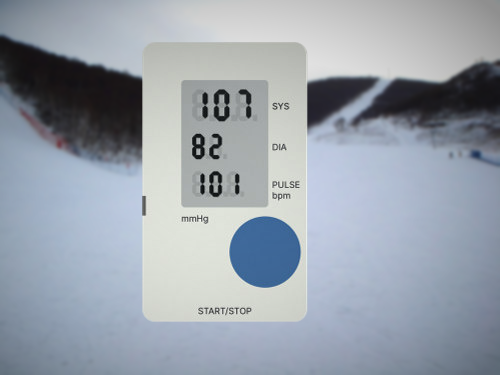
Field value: 107; mmHg
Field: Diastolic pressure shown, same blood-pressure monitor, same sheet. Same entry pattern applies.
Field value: 82; mmHg
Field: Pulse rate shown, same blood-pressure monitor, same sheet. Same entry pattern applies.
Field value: 101; bpm
